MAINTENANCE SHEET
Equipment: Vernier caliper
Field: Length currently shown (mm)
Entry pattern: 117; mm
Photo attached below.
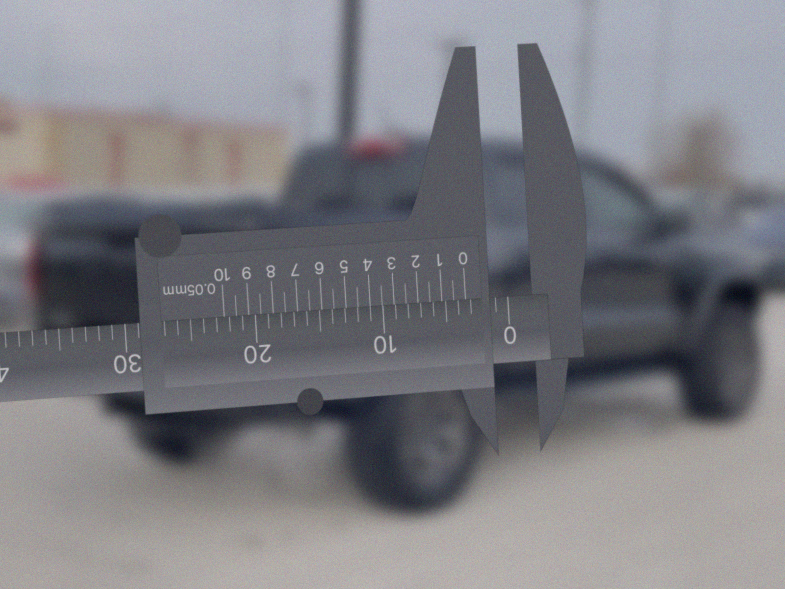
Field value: 3.4; mm
